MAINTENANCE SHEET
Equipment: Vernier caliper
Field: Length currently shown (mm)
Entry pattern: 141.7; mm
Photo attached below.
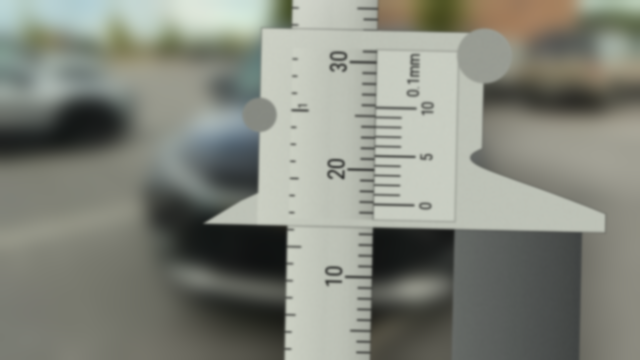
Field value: 16.8; mm
